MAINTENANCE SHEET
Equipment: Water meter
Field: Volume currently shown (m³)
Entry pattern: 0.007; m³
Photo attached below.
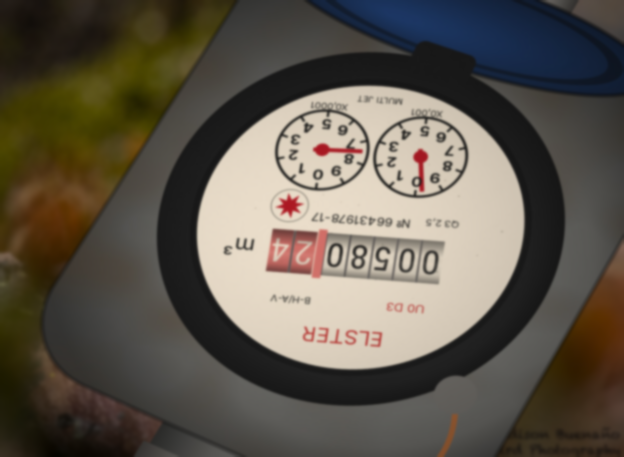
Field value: 580.2397; m³
